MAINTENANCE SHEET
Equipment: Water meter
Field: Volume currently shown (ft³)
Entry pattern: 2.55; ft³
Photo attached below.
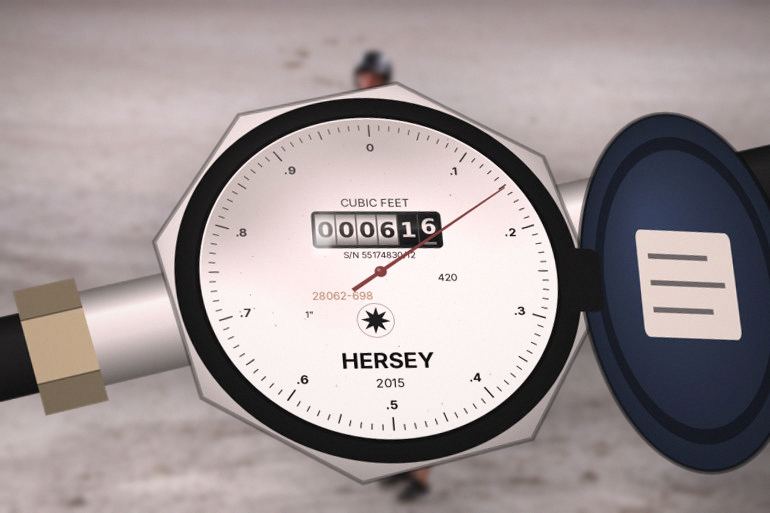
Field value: 616.15; ft³
